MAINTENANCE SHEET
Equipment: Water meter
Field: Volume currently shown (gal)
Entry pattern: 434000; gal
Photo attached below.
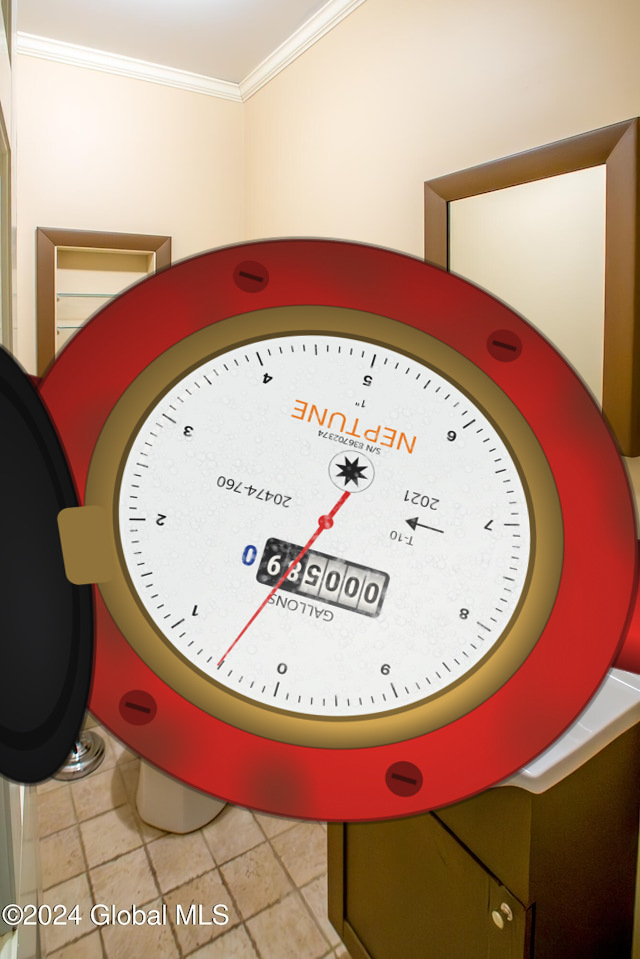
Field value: 5890.5; gal
